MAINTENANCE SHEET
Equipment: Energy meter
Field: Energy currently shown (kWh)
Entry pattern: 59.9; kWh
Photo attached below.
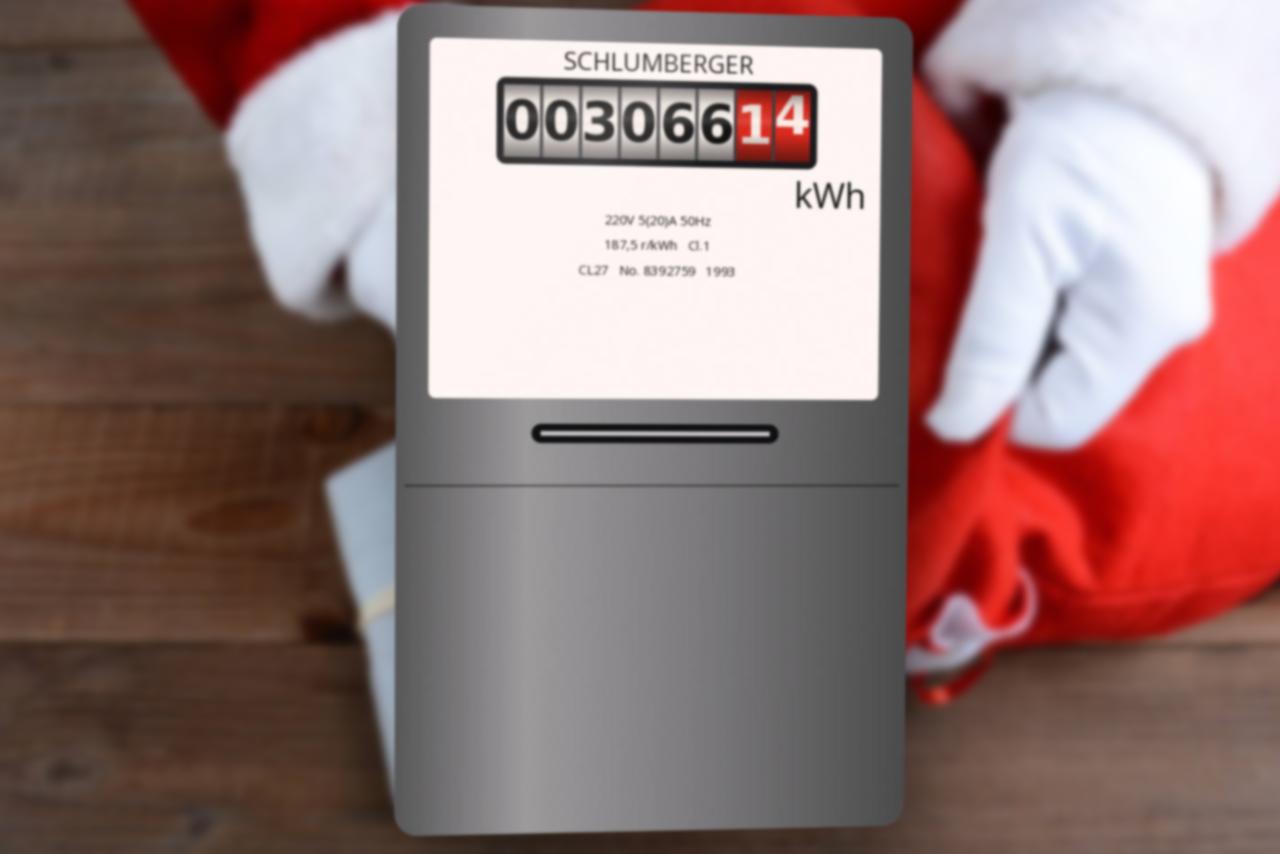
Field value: 3066.14; kWh
